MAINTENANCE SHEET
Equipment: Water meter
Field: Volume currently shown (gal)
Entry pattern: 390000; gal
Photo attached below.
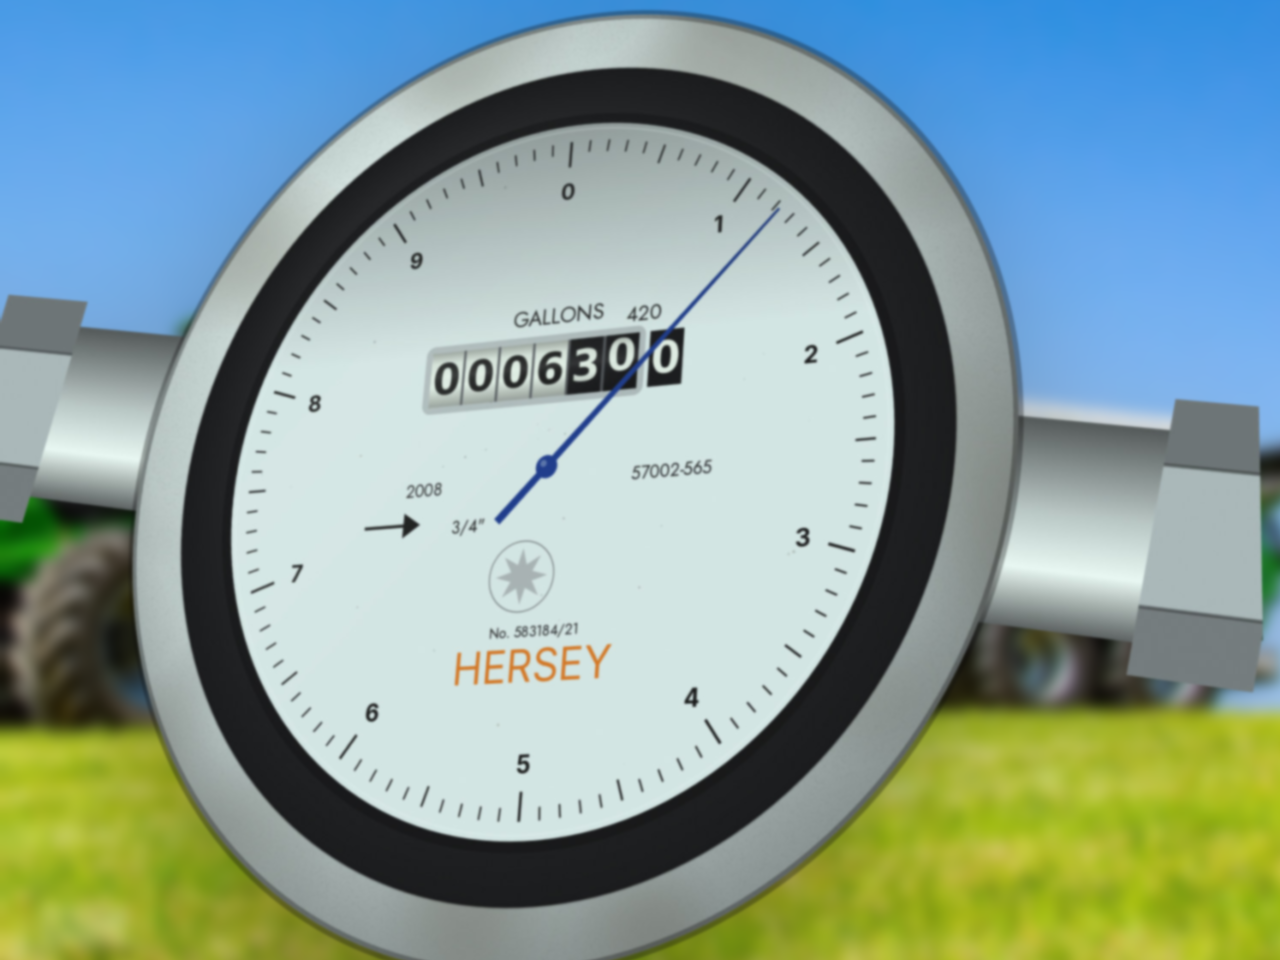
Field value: 6301.2; gal
